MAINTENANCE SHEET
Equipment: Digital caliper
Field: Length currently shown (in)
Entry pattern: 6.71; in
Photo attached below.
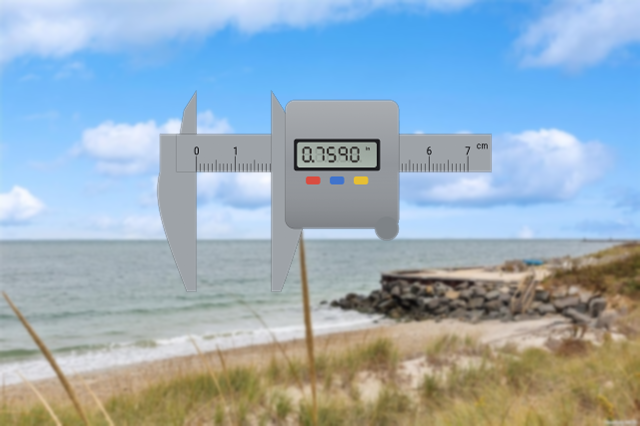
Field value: 0.7590; in
